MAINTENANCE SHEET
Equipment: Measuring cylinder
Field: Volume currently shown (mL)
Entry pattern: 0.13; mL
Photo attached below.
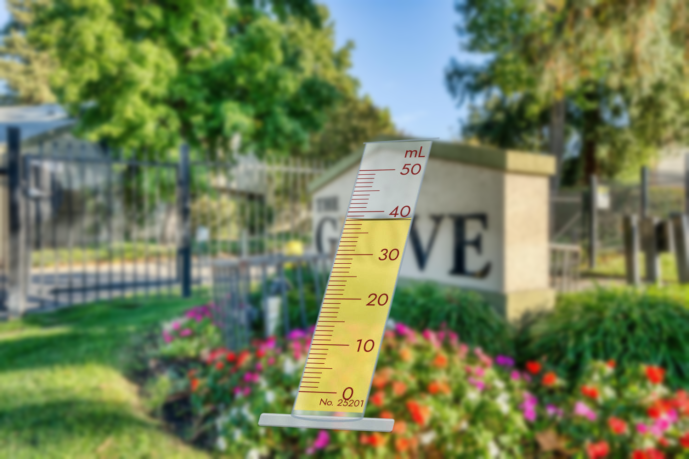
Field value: 38; mL
